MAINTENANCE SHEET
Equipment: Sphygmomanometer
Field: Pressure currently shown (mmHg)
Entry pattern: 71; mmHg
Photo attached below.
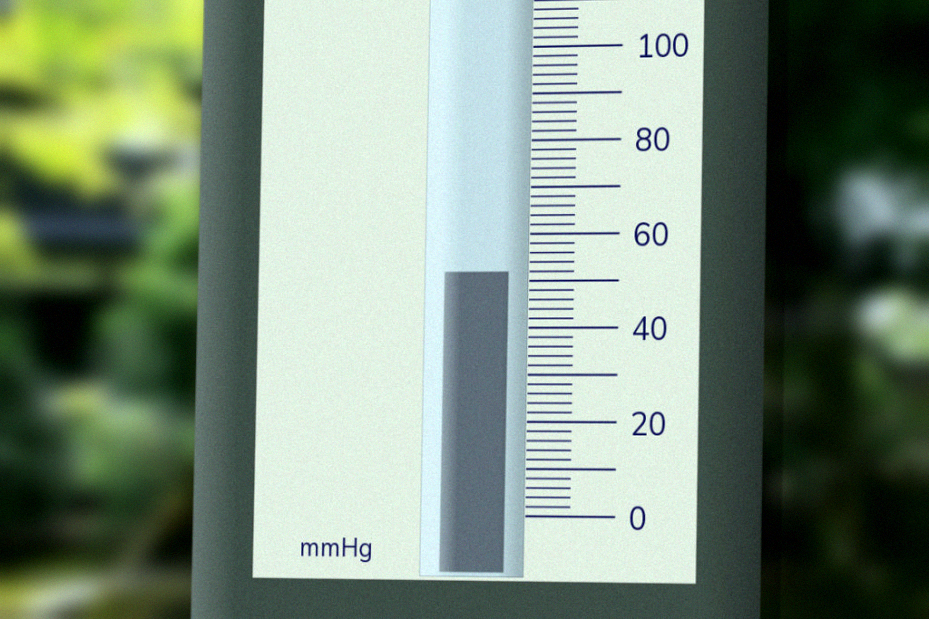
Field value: 52; mmHg
